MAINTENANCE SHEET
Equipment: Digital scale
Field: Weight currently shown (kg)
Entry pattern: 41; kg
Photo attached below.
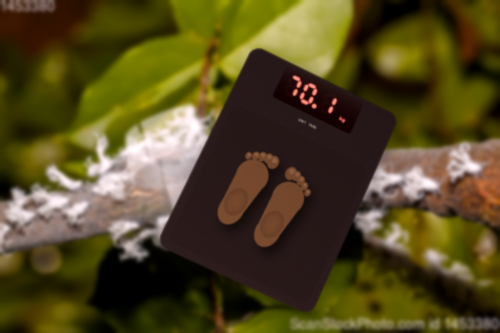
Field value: 70.1; kg
